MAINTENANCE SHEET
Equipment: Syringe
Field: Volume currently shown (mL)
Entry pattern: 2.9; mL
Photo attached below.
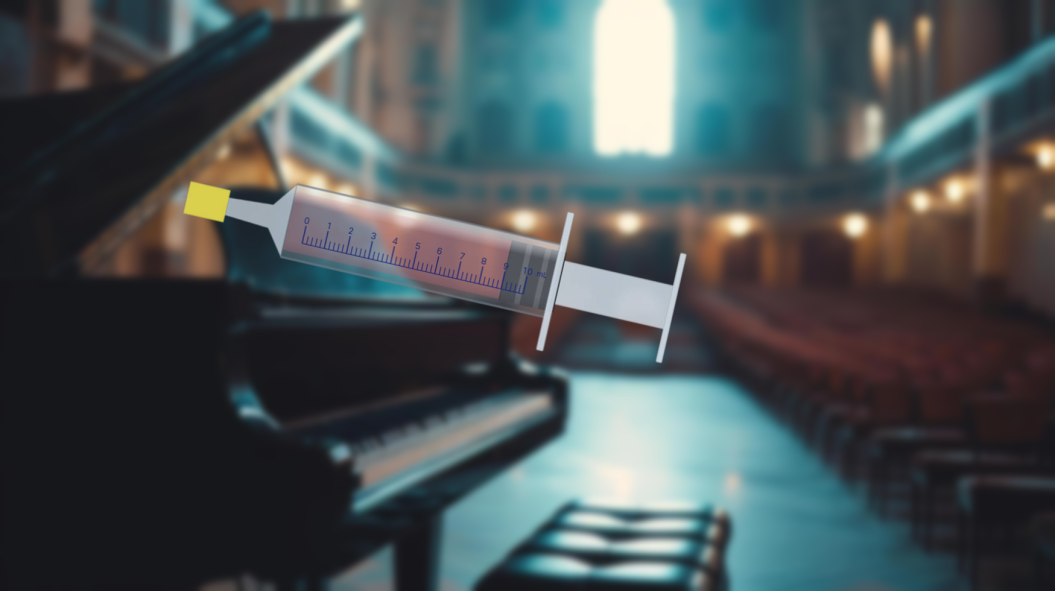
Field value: 9; mL
